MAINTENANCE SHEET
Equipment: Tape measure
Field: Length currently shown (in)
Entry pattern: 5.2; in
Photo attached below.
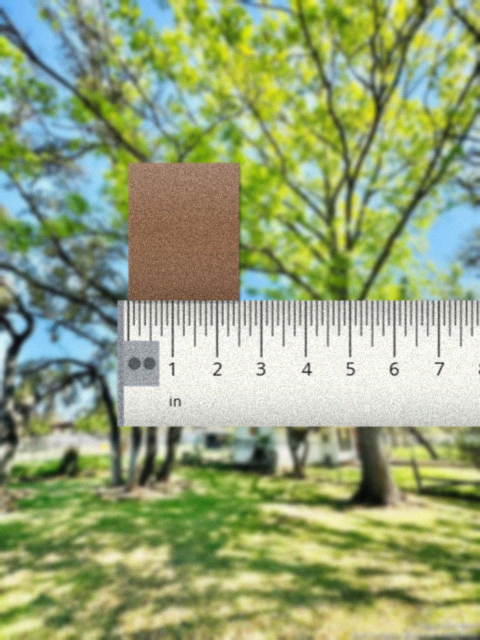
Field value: 2.5; in
